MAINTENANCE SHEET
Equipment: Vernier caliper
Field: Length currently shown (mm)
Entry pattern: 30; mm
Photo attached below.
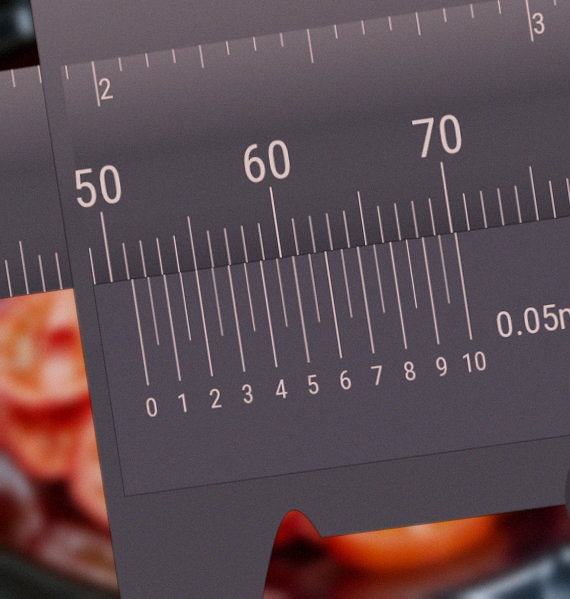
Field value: 51.2; mm
